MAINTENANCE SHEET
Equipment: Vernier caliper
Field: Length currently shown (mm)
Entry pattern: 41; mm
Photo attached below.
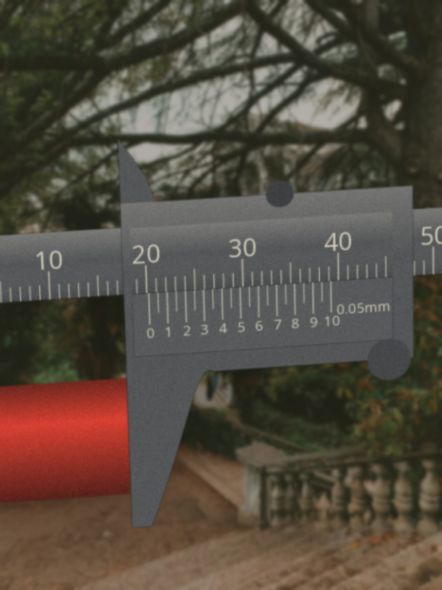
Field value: 20.2; mm
